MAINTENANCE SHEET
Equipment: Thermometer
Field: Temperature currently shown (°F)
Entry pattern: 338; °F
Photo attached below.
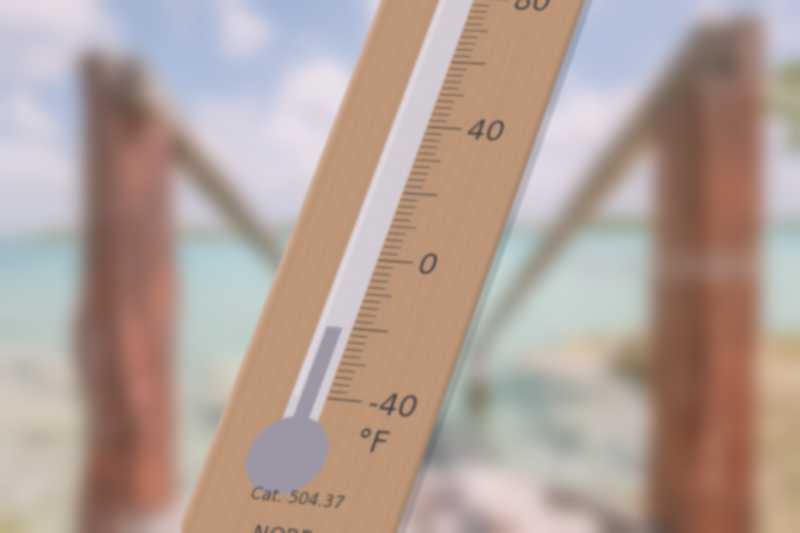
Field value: -20; °F
